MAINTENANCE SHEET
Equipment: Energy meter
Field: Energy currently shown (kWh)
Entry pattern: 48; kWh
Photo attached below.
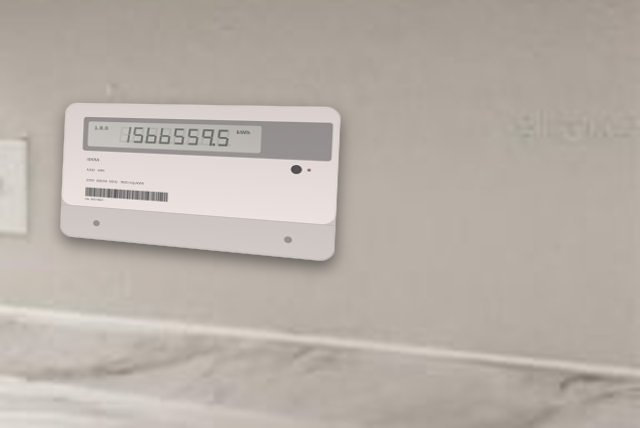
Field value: 1566559.5; kWh
